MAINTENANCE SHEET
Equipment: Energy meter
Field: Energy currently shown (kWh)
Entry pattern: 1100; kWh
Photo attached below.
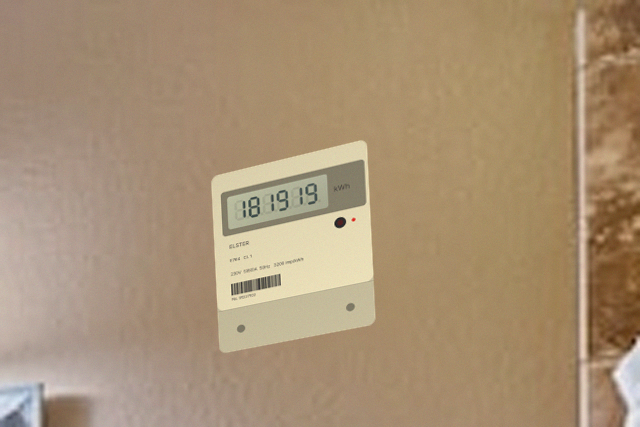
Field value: 181919; kWh
